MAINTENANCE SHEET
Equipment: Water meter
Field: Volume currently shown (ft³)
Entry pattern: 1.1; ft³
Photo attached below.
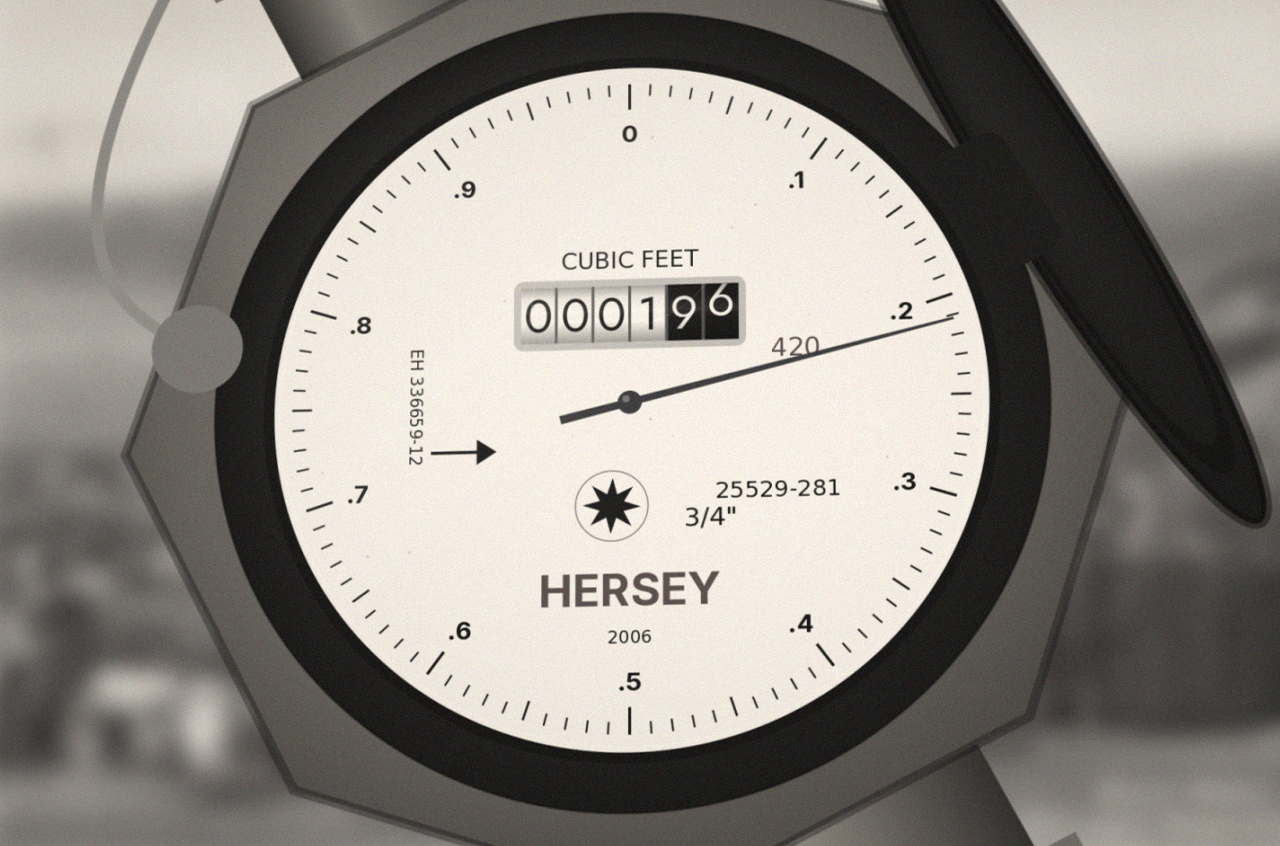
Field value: 196.21; ft³
